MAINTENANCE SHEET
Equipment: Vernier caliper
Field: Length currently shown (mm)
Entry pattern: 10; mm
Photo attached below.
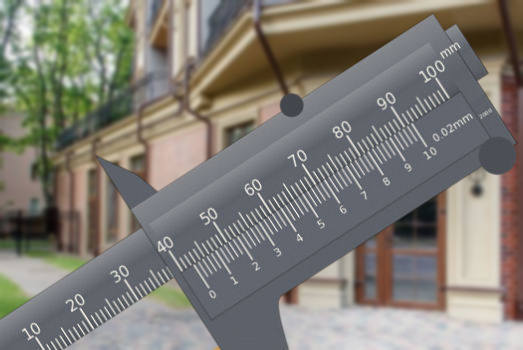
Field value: 42.5; mm
